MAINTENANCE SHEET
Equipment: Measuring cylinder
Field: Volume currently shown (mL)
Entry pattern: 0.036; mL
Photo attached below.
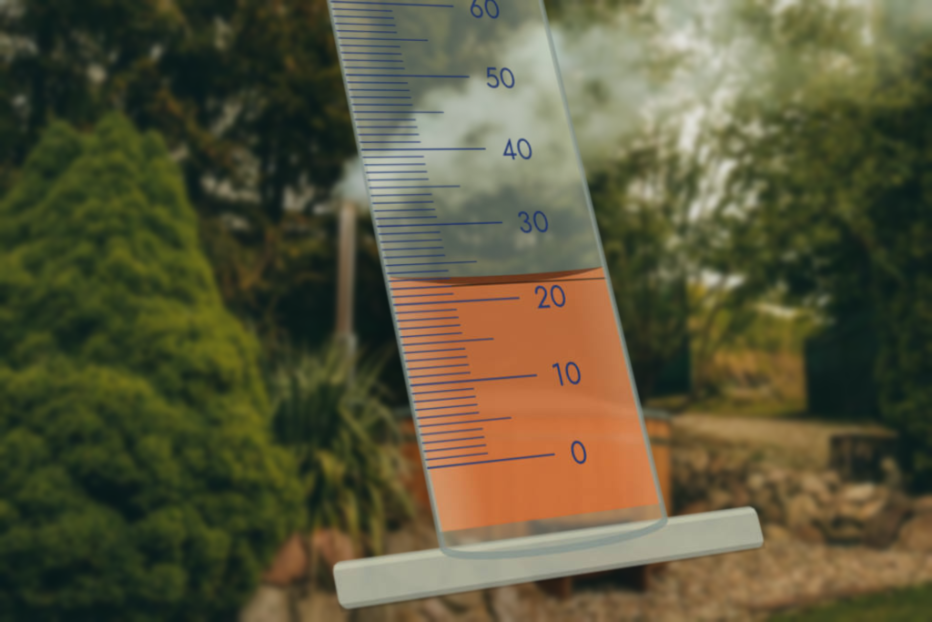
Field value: 22; mL
